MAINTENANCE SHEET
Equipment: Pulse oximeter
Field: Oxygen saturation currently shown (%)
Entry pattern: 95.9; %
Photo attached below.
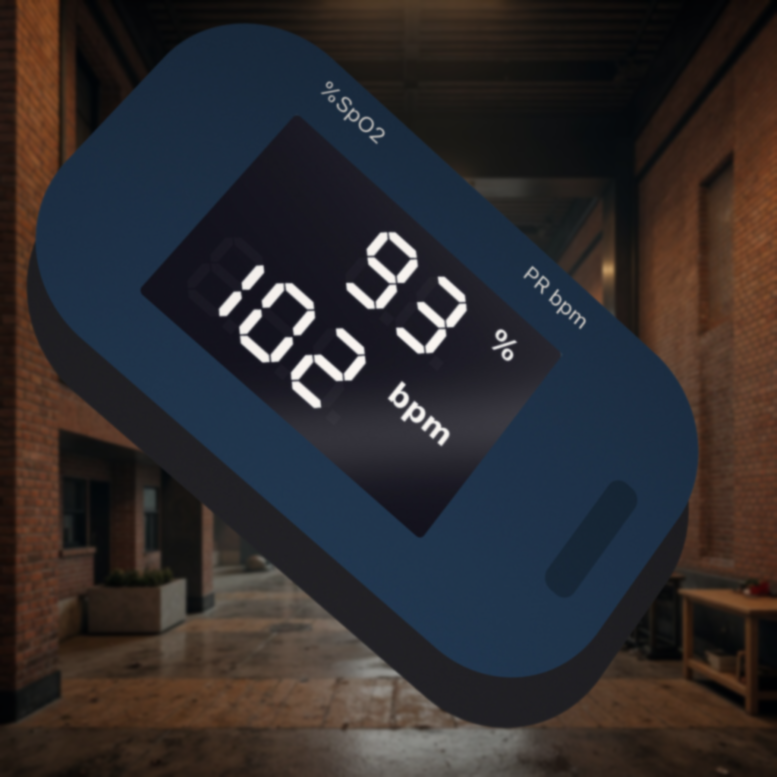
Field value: 93; %
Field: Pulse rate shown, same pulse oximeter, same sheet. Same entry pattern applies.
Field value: 102; bpm
